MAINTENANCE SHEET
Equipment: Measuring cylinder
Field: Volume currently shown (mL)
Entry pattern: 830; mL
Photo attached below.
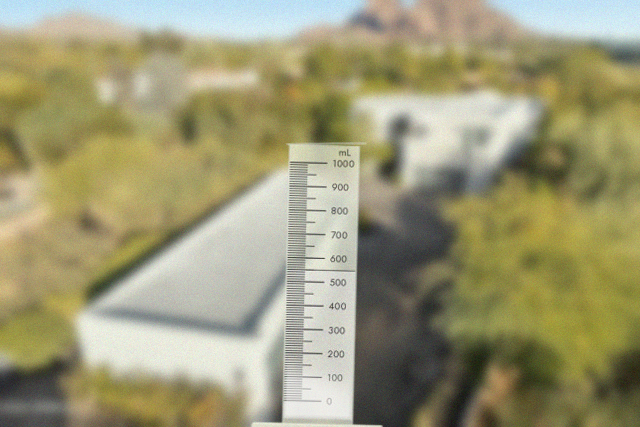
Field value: 550; mL
